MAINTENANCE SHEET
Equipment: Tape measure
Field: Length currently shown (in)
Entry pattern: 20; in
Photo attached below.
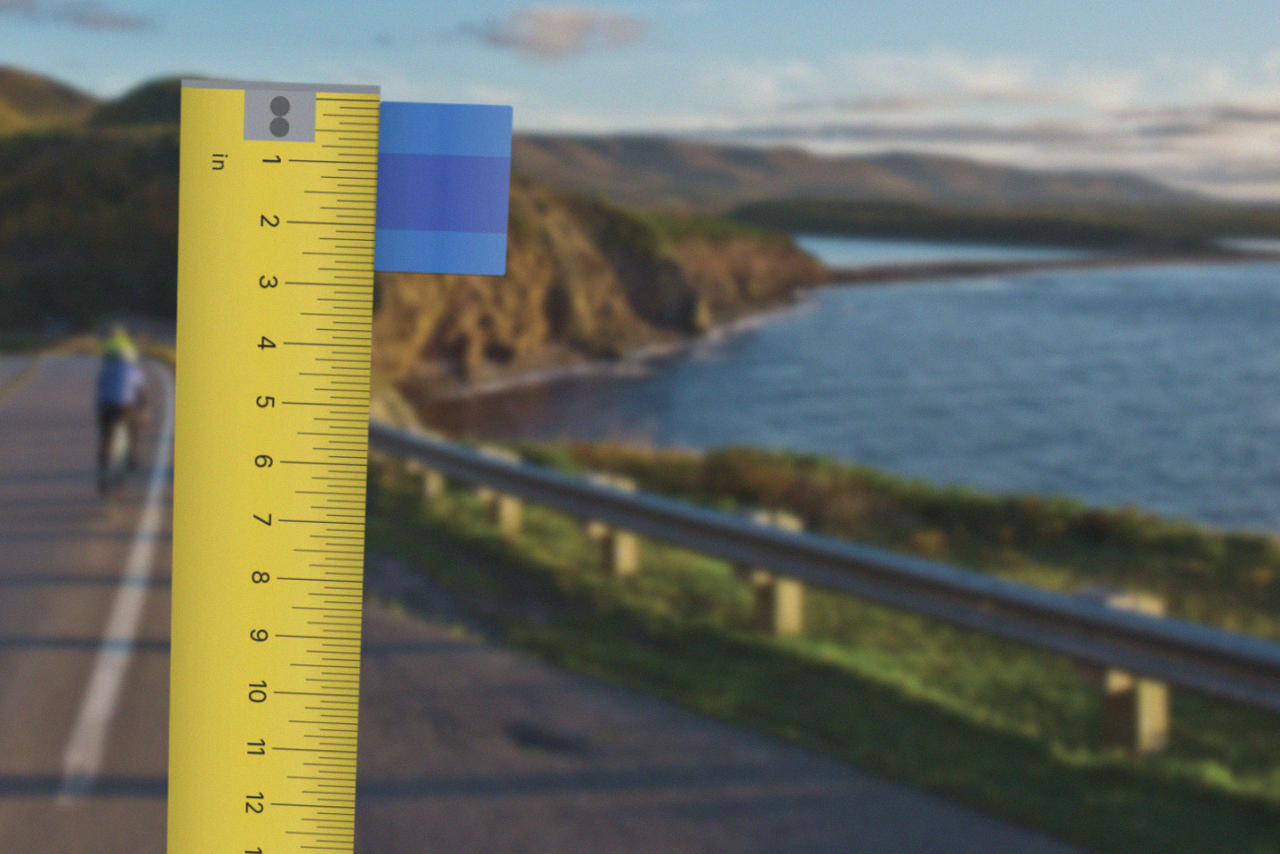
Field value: 2.75; in
